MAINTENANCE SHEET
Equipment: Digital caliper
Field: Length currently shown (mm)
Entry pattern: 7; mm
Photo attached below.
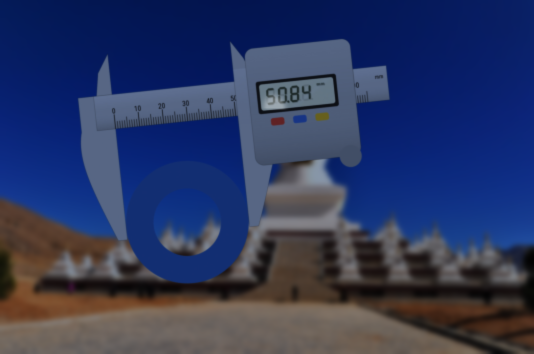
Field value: 50.84; mm
